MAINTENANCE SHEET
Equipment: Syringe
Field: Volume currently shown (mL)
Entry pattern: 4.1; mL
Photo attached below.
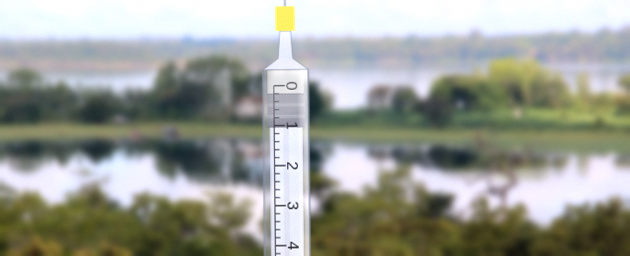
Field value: 0.2; mL
